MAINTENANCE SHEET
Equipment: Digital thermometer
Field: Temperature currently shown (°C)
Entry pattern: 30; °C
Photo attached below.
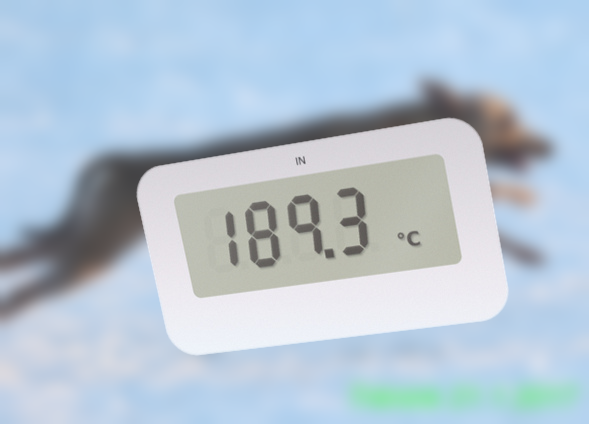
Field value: 189.3; °C
